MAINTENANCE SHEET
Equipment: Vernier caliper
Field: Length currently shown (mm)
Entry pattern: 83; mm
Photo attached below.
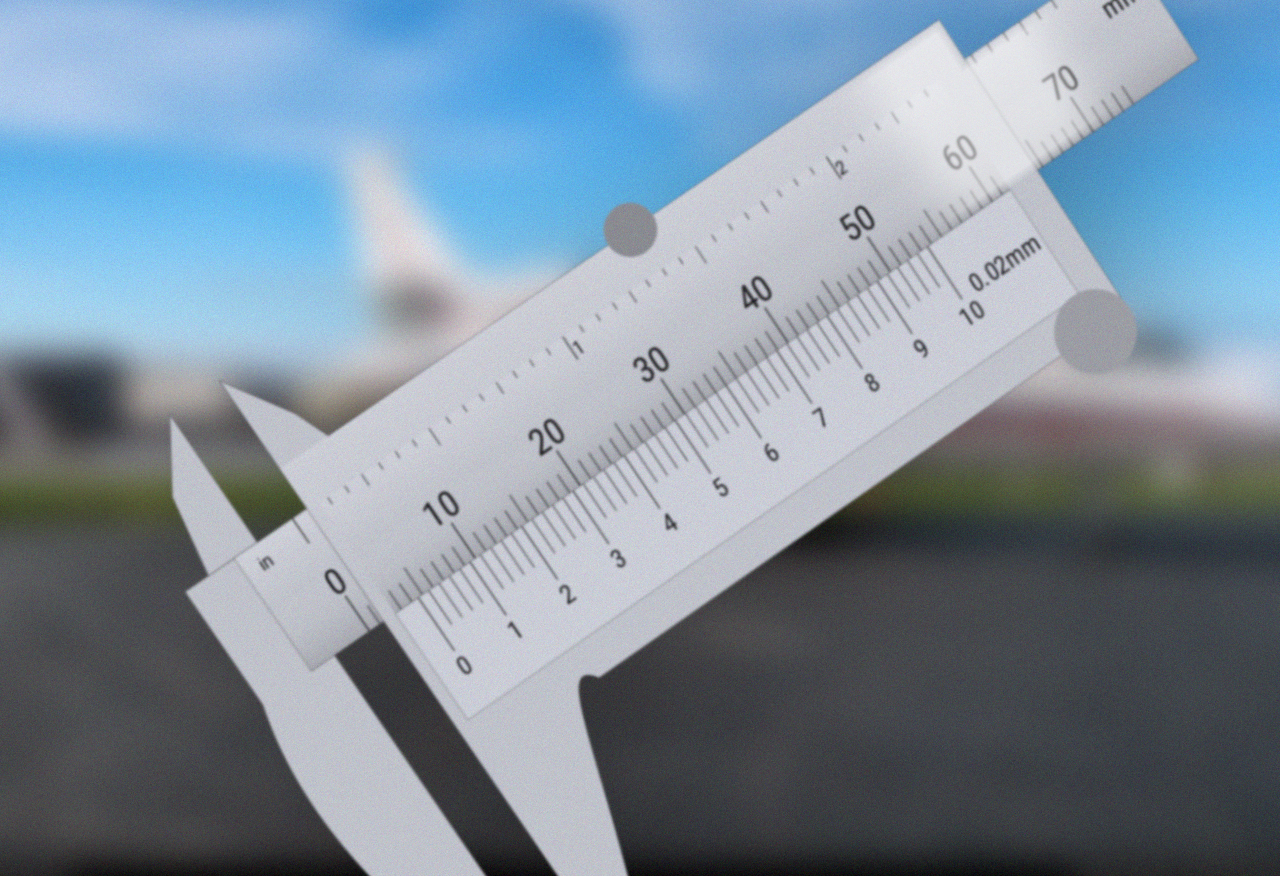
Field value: 4.6; mm
